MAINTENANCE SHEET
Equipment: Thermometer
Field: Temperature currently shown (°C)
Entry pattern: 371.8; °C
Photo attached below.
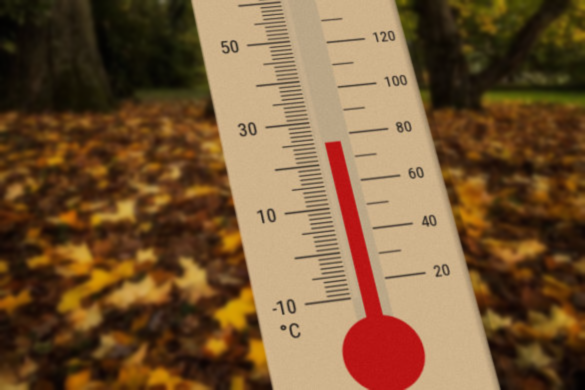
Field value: 25; °C
